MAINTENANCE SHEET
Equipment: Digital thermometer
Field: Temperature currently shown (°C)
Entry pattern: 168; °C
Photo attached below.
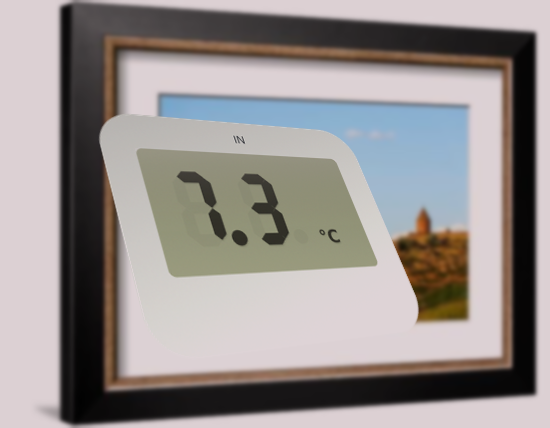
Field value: 7.3; °C
